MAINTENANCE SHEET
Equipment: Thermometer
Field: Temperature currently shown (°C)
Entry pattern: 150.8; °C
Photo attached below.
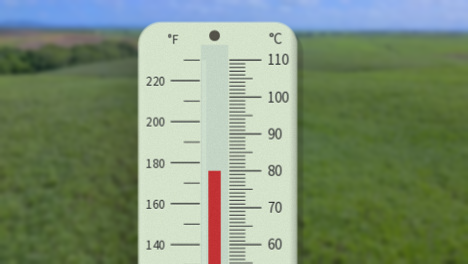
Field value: 80; °C
